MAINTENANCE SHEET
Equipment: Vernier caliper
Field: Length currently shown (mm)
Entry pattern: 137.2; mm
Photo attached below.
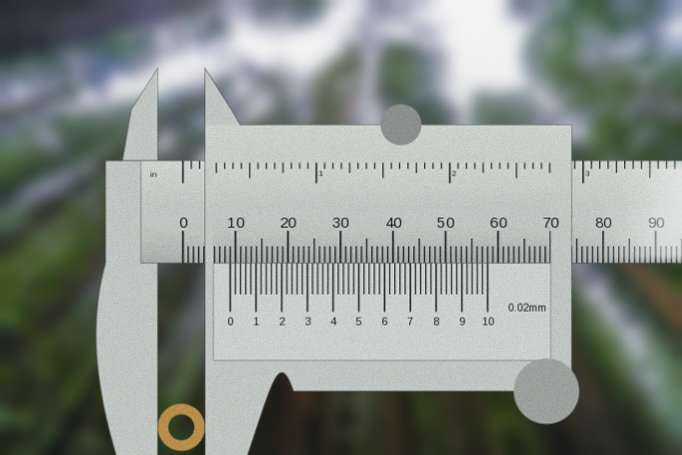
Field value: 9.0; mm
